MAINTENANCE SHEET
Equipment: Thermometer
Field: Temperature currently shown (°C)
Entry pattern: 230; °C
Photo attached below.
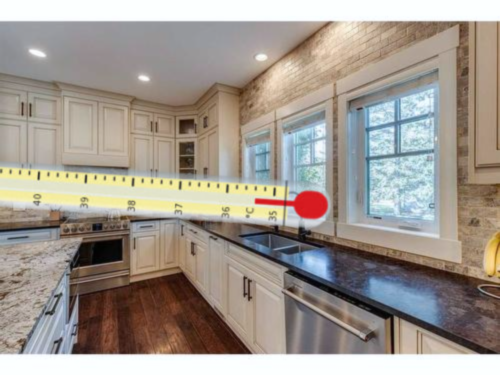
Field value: 35.4; °C
